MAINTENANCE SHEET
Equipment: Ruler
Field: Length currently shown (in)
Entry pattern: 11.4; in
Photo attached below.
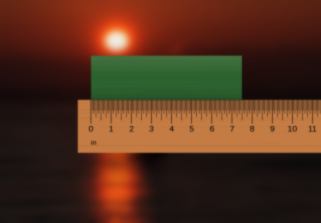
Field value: 7.5; in
